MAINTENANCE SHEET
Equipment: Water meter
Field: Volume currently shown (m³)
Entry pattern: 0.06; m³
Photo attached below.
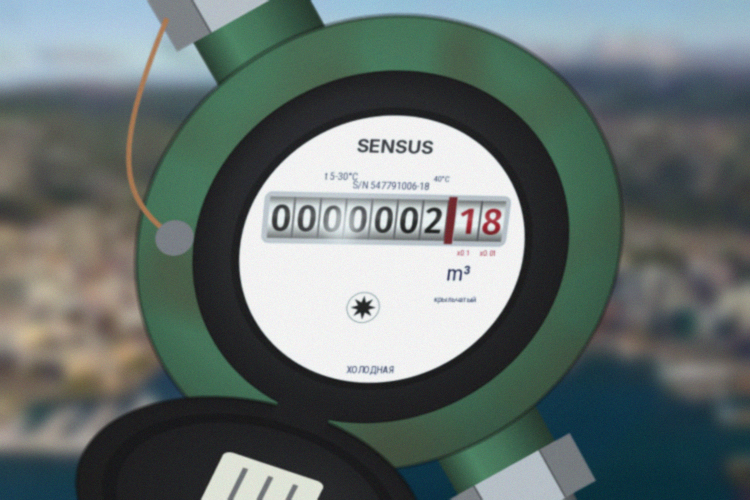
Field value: 2.18; m³
